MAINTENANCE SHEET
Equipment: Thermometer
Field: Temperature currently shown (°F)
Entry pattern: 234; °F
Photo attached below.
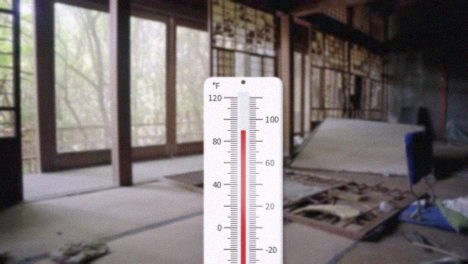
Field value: 90; °F
